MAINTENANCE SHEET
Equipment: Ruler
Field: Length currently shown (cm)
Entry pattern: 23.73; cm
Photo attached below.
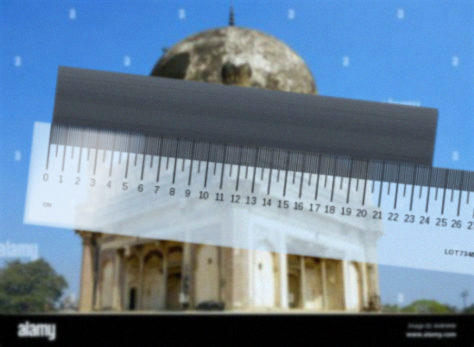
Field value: 24; cm
